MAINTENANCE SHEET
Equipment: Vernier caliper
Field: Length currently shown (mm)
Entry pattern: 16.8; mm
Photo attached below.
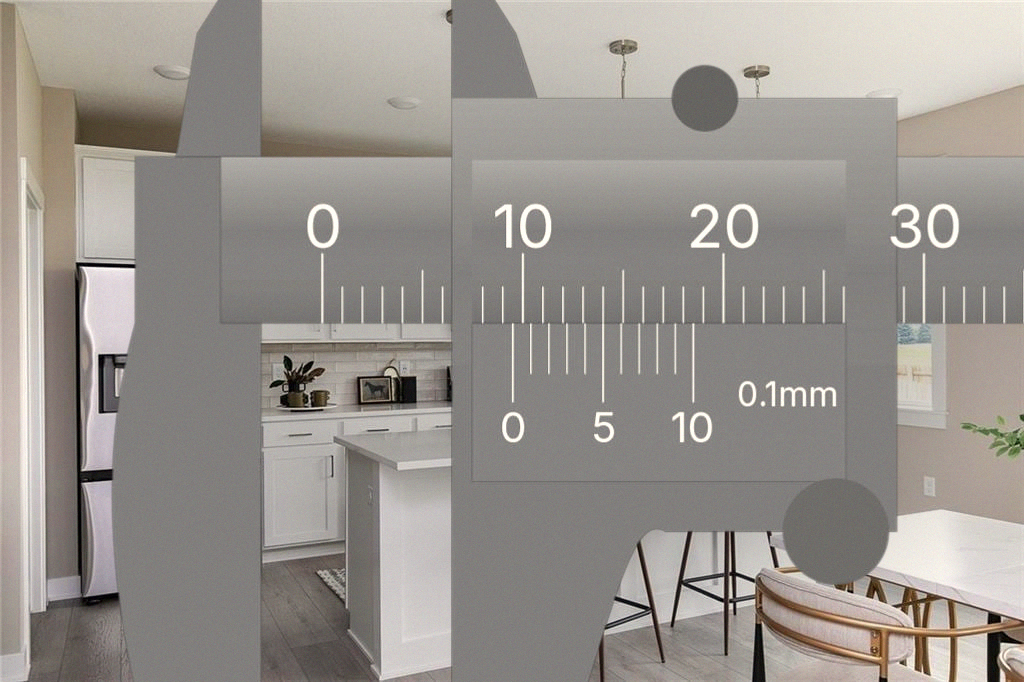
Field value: 9.5; mm
